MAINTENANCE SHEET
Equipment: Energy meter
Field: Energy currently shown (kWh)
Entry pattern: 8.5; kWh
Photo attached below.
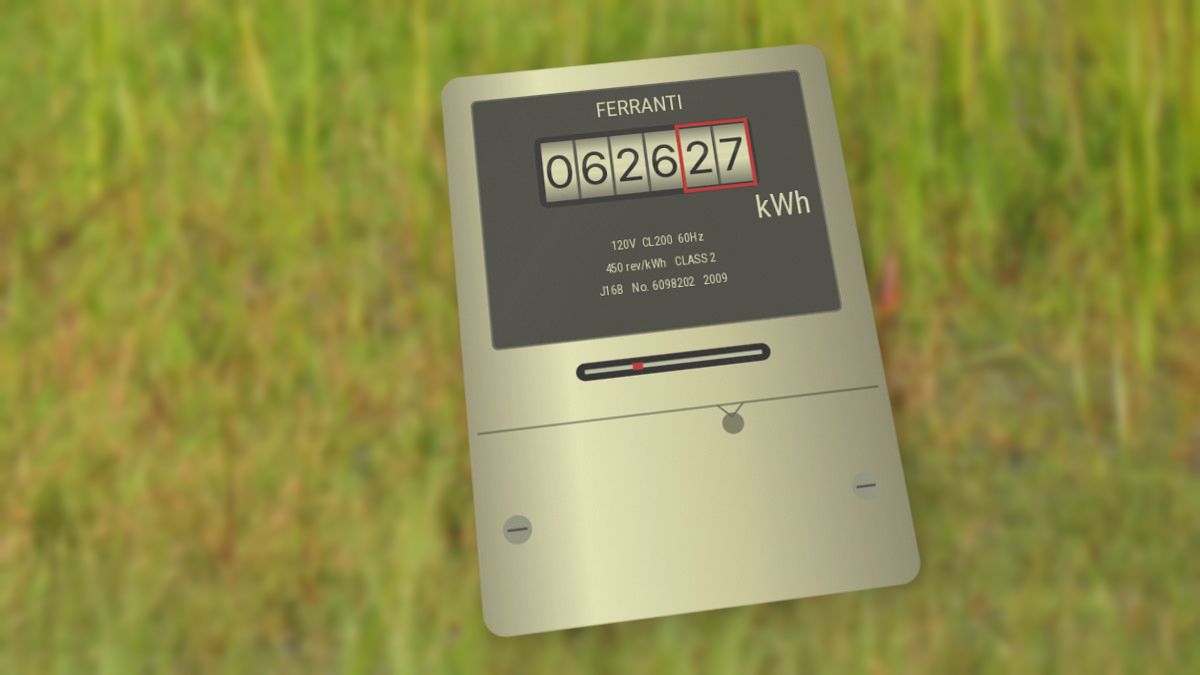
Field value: 626.27; kWh
